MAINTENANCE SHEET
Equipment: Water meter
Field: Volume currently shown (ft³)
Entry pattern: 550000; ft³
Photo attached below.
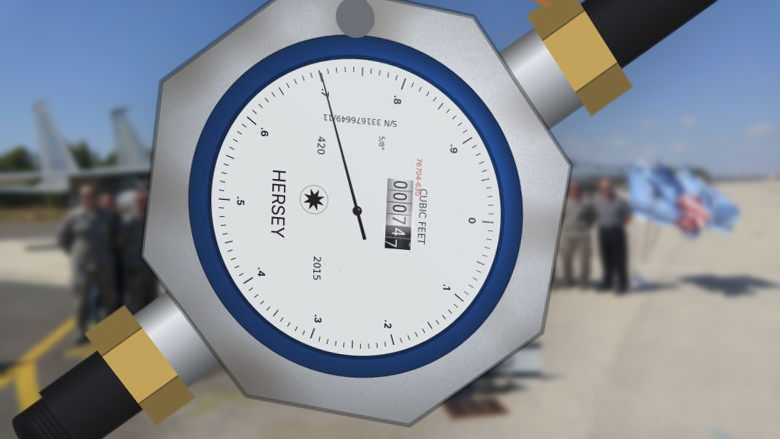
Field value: 746.70; ft³
